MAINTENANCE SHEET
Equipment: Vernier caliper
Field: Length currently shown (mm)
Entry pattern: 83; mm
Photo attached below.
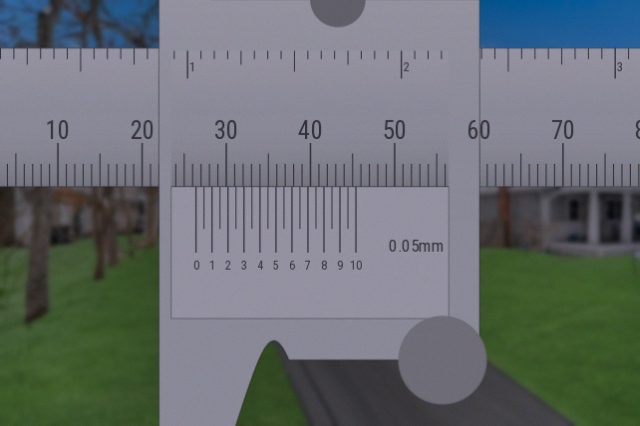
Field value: 26.4; mm
